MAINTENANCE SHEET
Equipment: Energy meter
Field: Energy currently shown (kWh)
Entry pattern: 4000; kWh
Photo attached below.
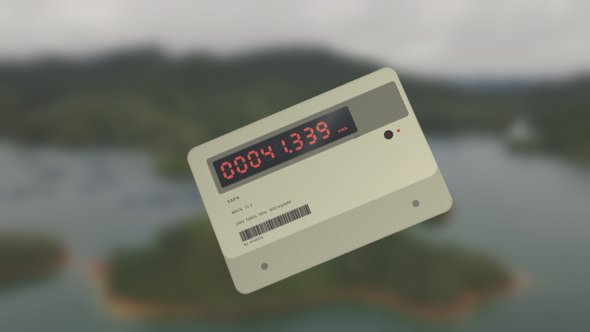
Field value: 41.339; kWh
